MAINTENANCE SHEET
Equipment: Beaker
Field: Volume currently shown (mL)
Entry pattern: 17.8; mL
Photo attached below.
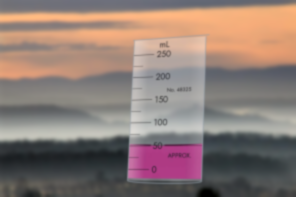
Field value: 50; mL
